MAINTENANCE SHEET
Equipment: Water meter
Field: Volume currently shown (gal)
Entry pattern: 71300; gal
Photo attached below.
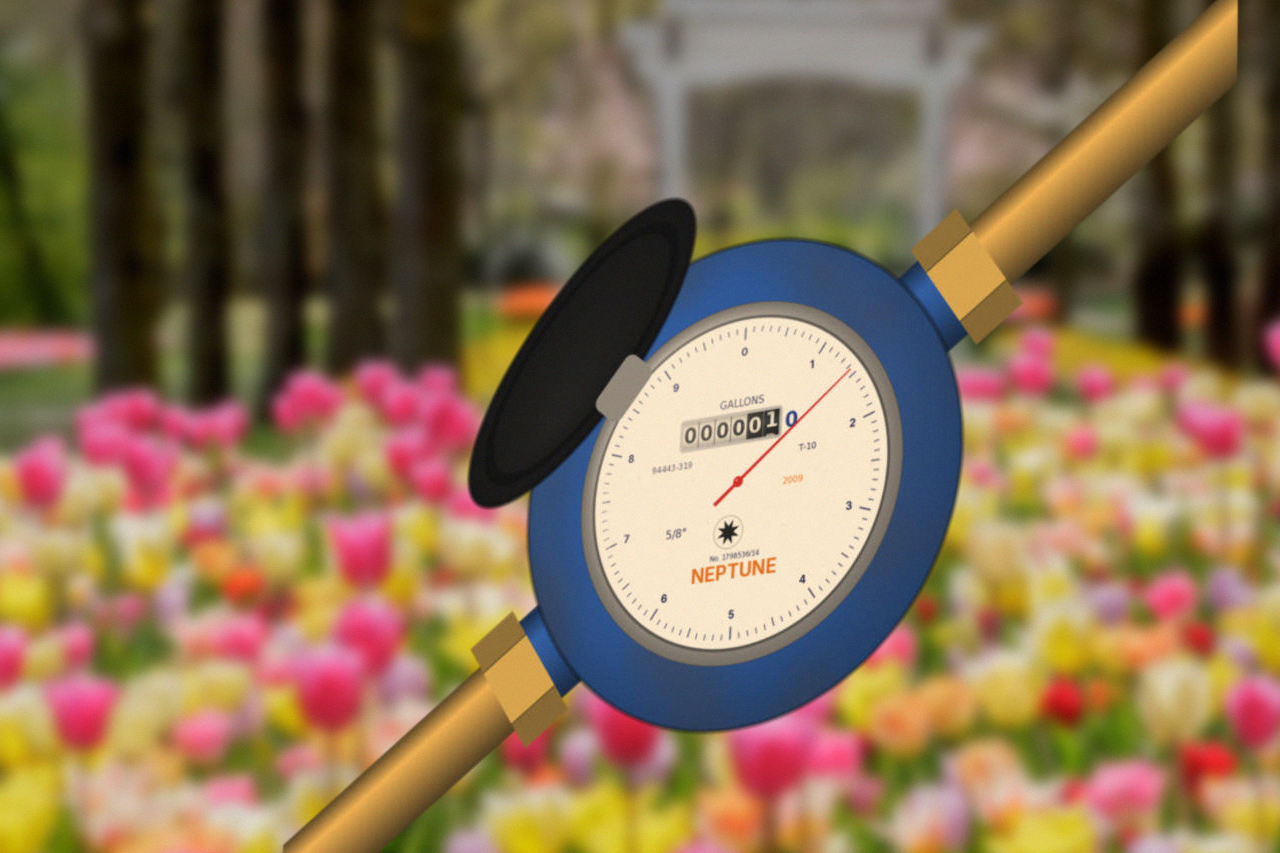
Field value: 11.4; gal
